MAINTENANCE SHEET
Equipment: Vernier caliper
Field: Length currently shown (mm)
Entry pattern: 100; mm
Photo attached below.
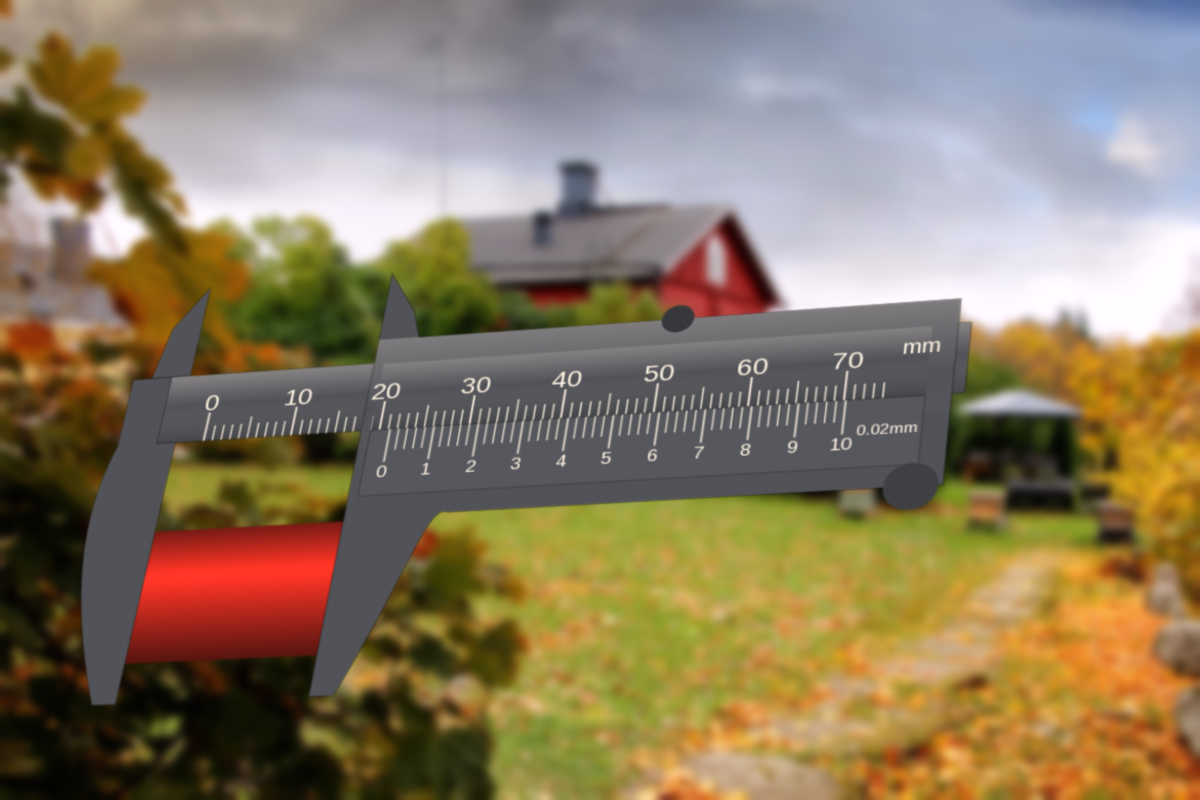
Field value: 21.2; mm
